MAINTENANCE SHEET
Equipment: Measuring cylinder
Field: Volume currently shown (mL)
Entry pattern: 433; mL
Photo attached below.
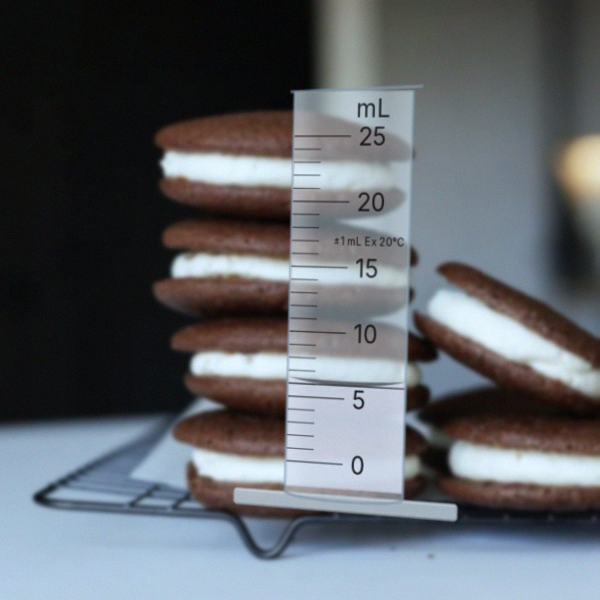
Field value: 6; mL
